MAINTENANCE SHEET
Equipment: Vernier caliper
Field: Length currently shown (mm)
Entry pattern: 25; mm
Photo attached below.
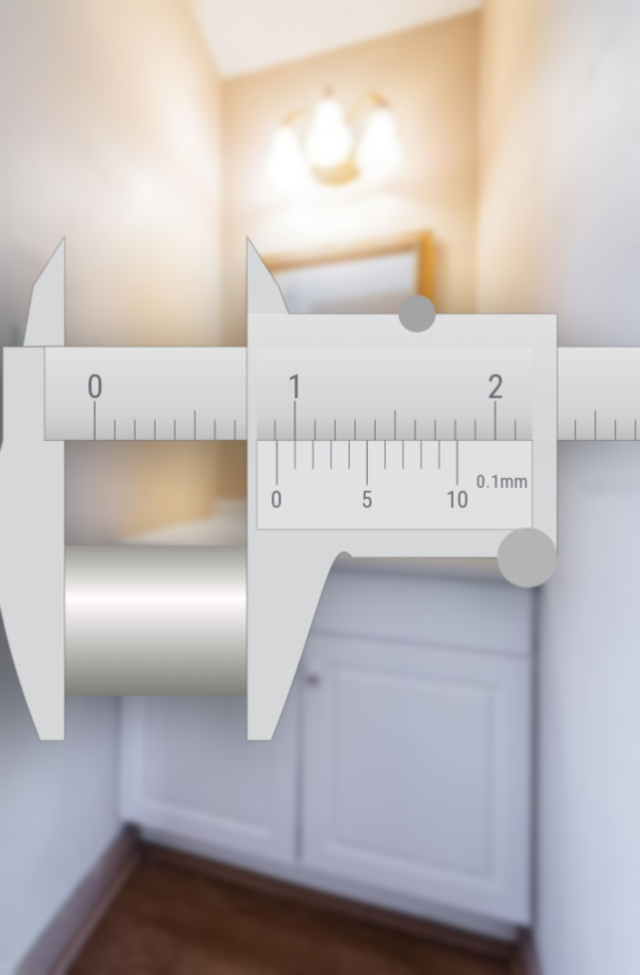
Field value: 9.1; mm
